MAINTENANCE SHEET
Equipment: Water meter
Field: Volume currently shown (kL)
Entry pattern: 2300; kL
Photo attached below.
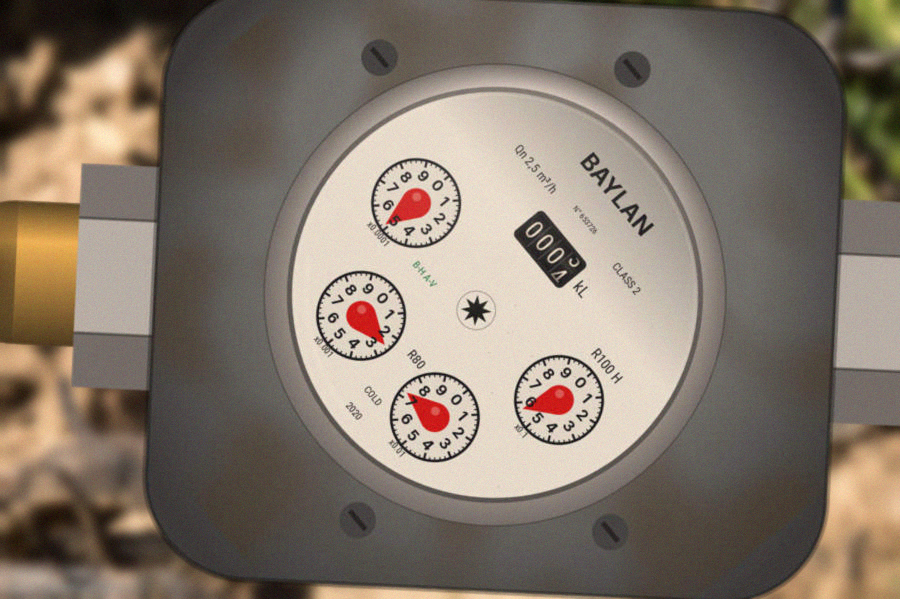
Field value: 3.5725; kL
